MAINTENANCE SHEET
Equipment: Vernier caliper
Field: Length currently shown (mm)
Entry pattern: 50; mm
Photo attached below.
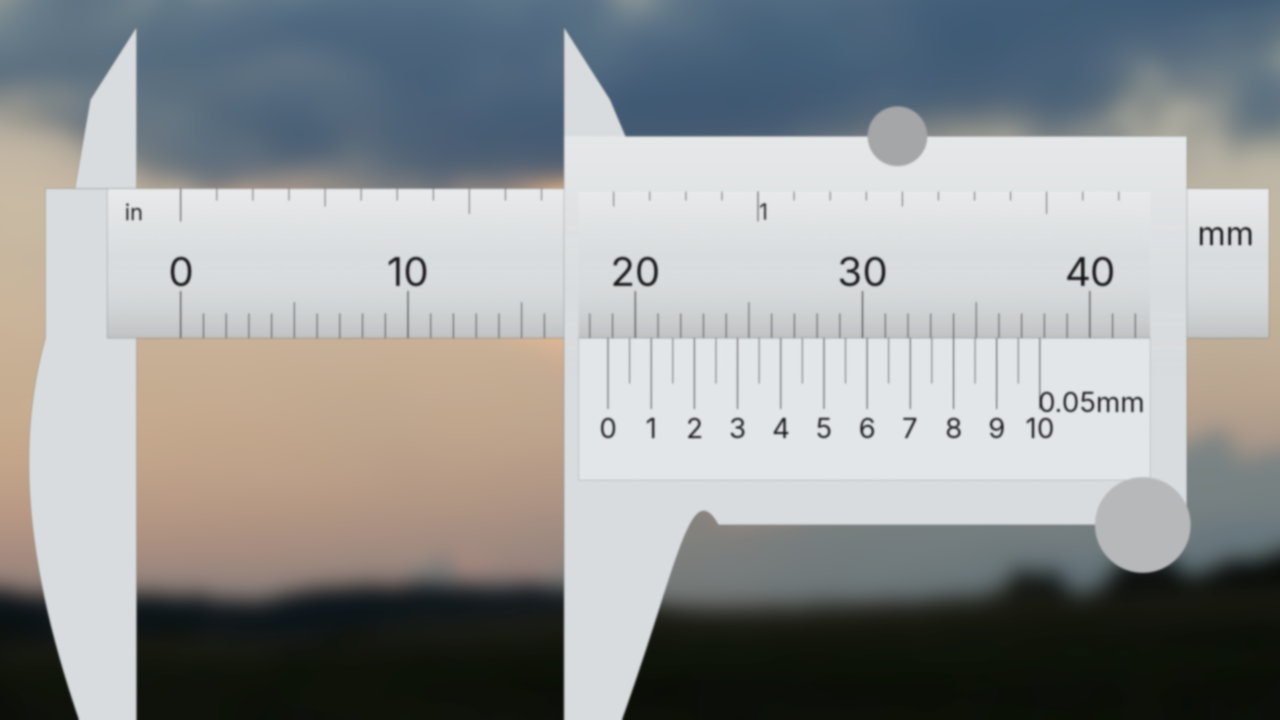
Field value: 18.8; mm
